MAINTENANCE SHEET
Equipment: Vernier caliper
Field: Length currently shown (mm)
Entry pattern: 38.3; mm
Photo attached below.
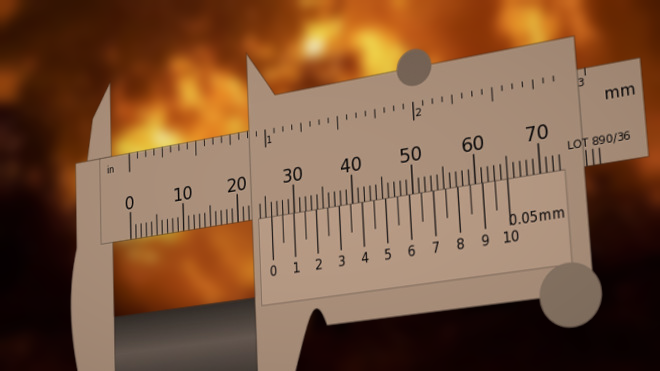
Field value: 26.0; mm
